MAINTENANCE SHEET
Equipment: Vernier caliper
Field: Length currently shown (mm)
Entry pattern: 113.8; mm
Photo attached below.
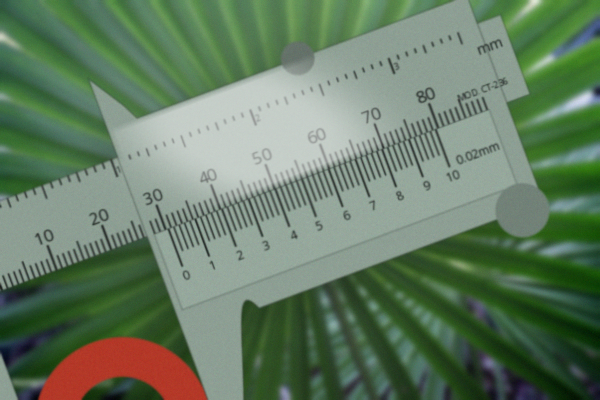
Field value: 30.5; mm
